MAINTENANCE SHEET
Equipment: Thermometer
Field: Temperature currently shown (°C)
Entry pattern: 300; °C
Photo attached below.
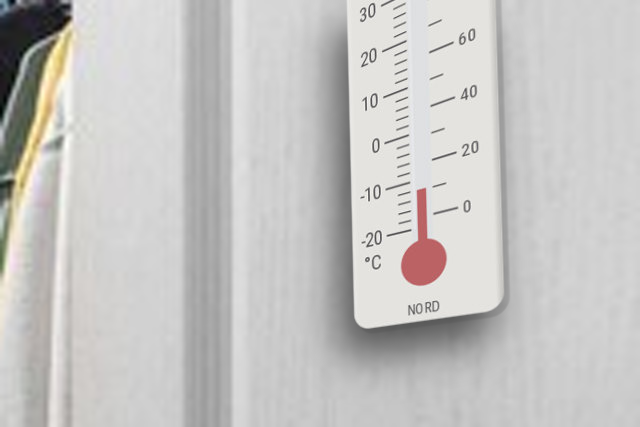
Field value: -12; °C
